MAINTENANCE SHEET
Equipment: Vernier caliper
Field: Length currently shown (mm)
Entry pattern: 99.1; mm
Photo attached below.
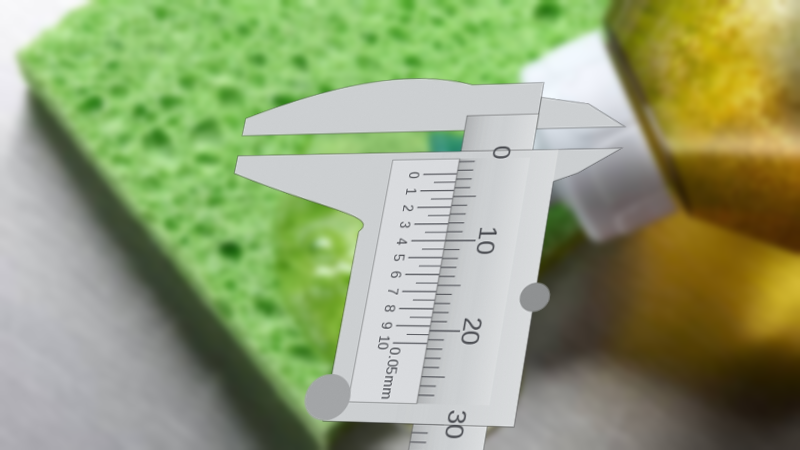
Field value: 2.4; mm
